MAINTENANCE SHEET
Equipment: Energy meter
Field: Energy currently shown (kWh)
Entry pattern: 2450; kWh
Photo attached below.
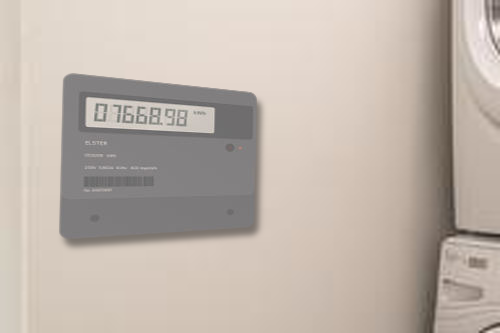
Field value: 7668.98; kWh
